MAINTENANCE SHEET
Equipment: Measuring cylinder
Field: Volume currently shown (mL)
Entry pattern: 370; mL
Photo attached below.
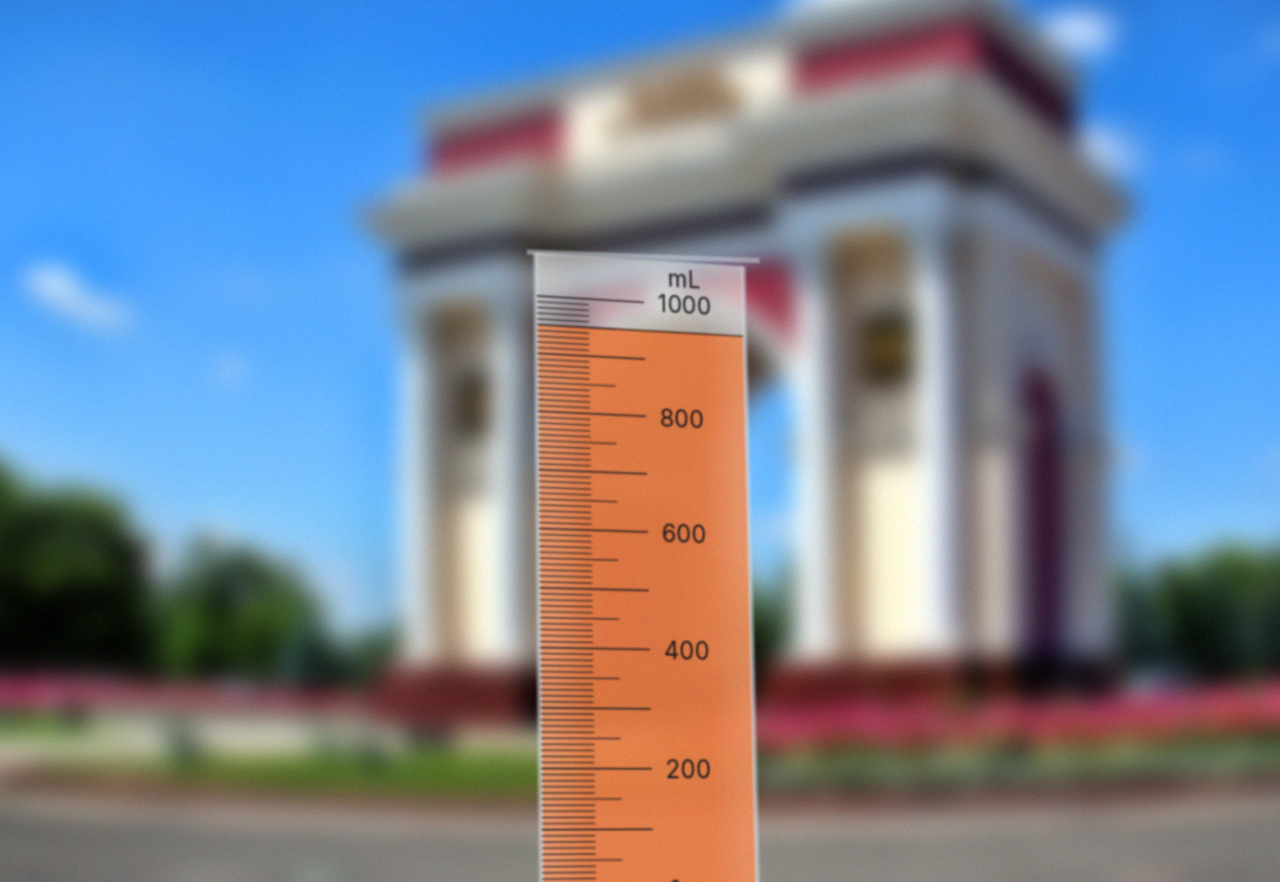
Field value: 950; mL
